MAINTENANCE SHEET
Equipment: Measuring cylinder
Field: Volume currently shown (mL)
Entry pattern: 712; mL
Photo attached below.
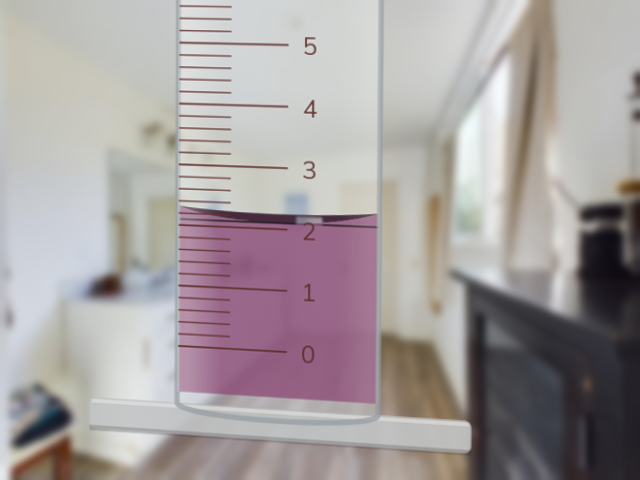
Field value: 2.1; mL
